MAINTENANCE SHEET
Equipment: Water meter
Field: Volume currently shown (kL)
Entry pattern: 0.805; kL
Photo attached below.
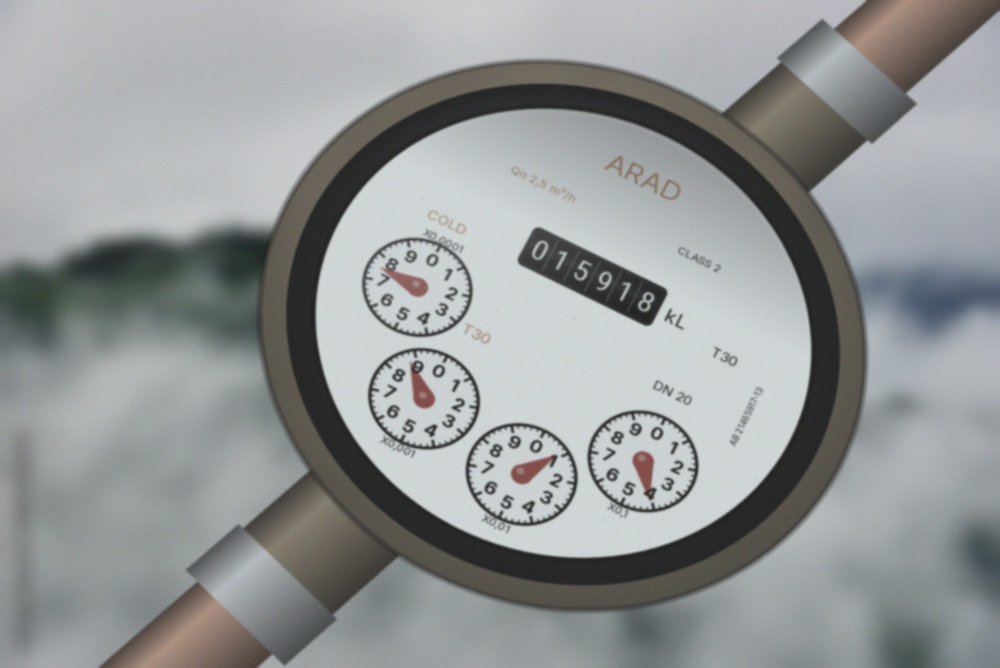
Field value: 15918.4087; kL
